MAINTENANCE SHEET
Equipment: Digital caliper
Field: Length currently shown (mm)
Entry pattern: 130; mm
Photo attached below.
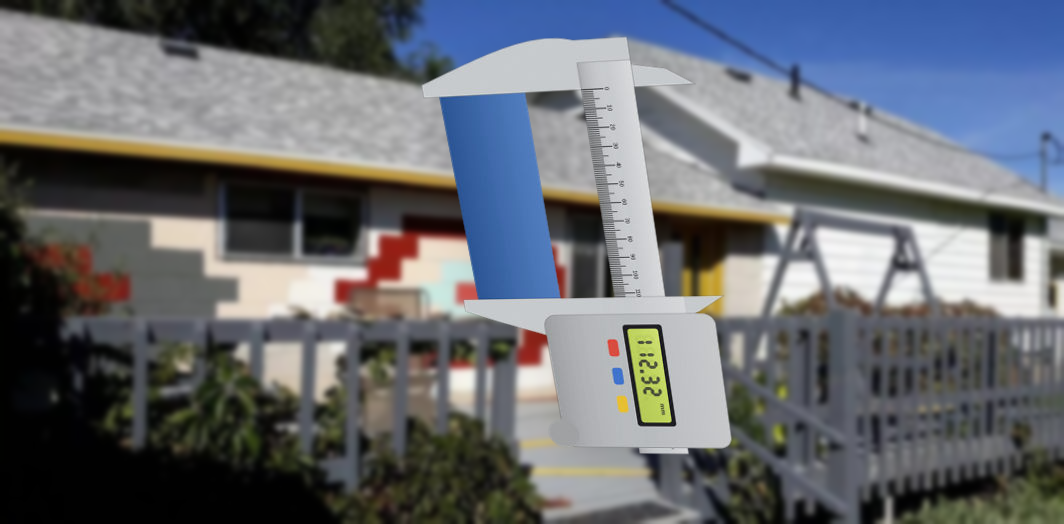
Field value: 112.32; mm
